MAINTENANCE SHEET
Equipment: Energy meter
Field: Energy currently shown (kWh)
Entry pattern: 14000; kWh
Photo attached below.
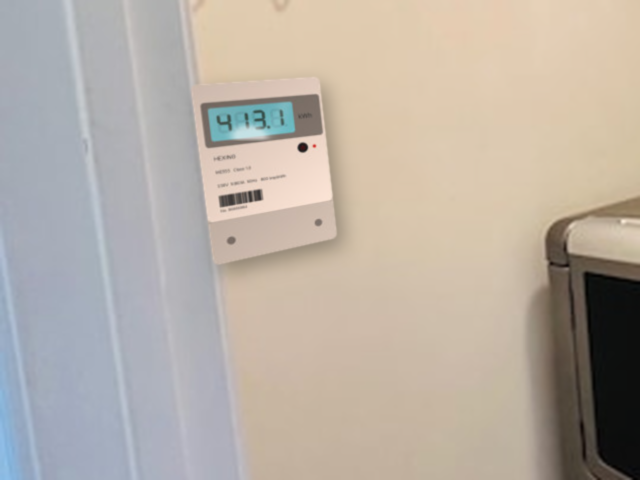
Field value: 413.1; kWh
